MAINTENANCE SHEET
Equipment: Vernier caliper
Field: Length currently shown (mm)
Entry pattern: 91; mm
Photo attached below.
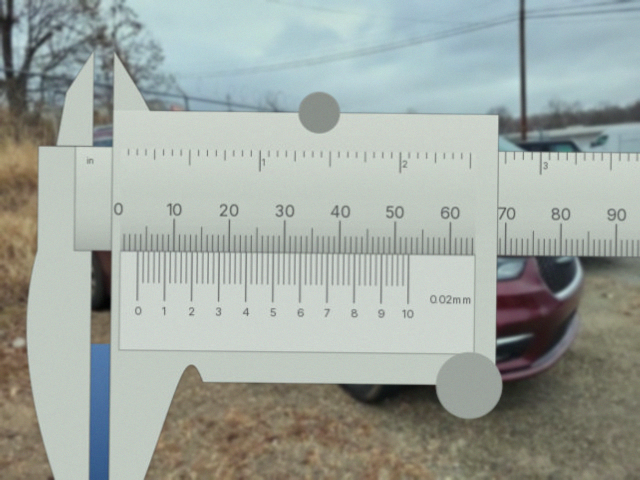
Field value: 3.5; mm
